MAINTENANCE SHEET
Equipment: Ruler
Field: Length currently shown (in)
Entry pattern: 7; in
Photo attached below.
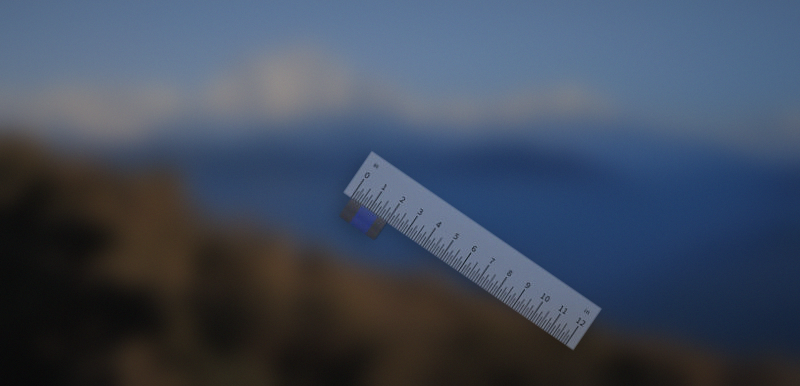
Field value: 2; in
